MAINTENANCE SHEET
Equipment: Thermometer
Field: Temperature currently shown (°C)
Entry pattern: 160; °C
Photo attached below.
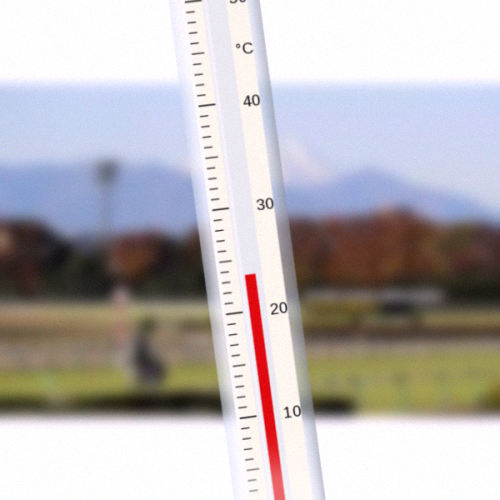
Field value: 23.5; °C
